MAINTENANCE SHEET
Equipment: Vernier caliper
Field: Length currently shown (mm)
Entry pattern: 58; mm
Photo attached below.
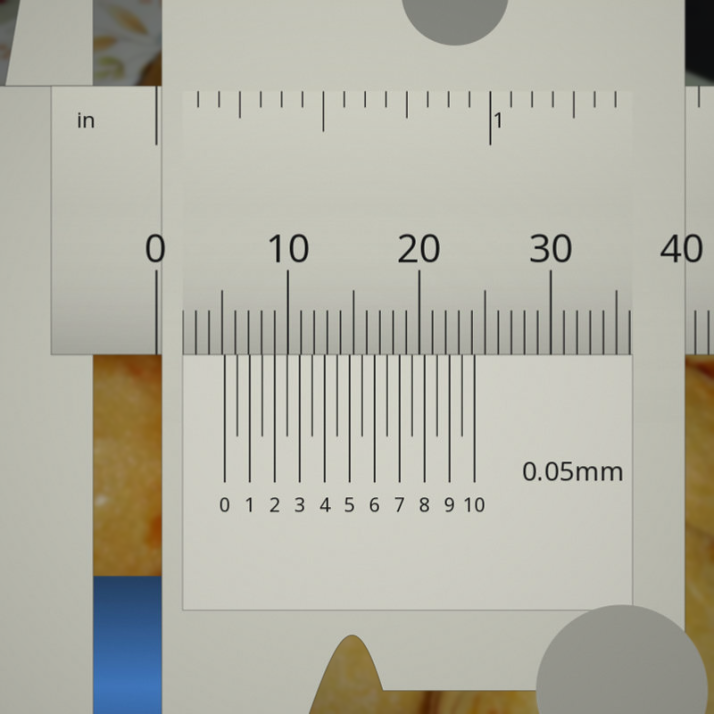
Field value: 5.2; mm
